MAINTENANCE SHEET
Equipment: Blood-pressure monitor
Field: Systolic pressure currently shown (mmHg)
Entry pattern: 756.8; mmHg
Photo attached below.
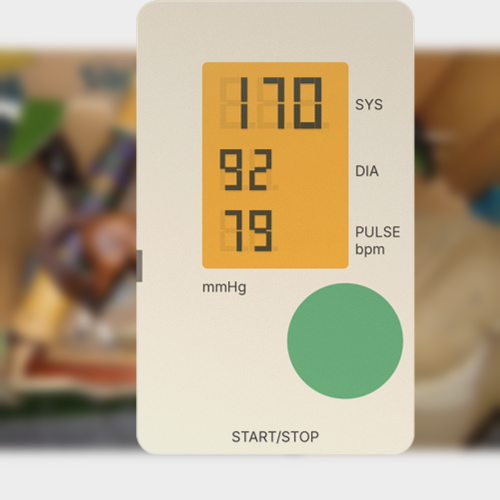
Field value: 170; mmHg
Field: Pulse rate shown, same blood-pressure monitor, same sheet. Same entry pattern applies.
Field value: 79; bpm
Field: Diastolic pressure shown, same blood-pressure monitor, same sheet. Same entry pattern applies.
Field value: 92; mmHg
